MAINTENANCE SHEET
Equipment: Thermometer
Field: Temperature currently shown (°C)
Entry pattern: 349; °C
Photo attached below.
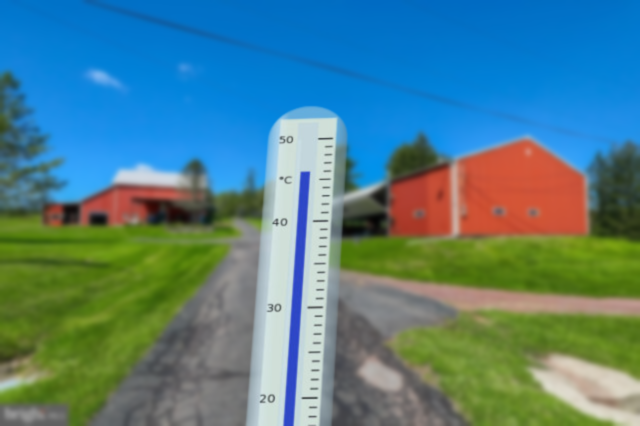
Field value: 46; °C
